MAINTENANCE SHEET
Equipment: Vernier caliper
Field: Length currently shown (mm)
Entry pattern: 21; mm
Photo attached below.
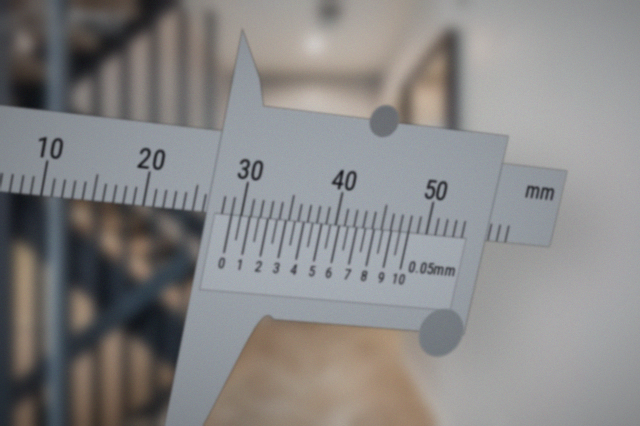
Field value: 29.0; mm
